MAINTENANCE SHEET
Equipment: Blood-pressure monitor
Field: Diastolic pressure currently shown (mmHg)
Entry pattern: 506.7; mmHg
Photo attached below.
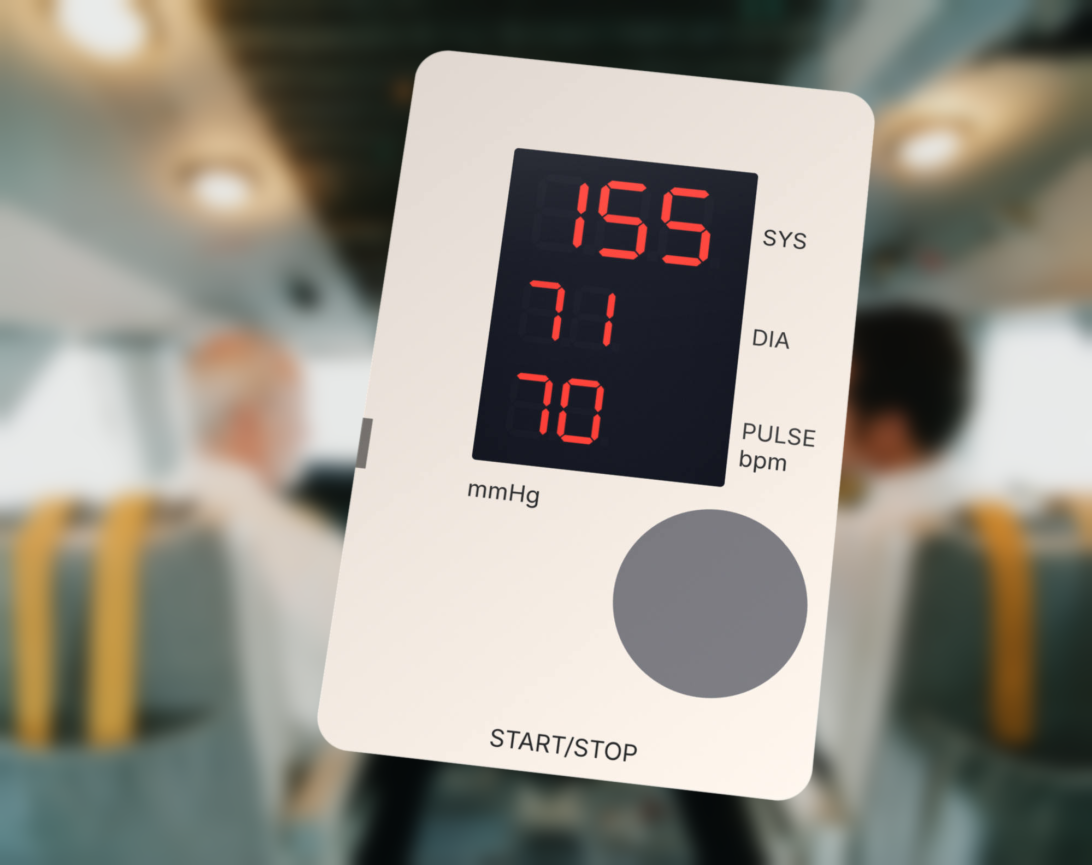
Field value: 71; mmHg
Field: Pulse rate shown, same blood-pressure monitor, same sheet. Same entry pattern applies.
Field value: 70; bpm
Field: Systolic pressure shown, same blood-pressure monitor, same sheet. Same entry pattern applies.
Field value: 155; mmHg
